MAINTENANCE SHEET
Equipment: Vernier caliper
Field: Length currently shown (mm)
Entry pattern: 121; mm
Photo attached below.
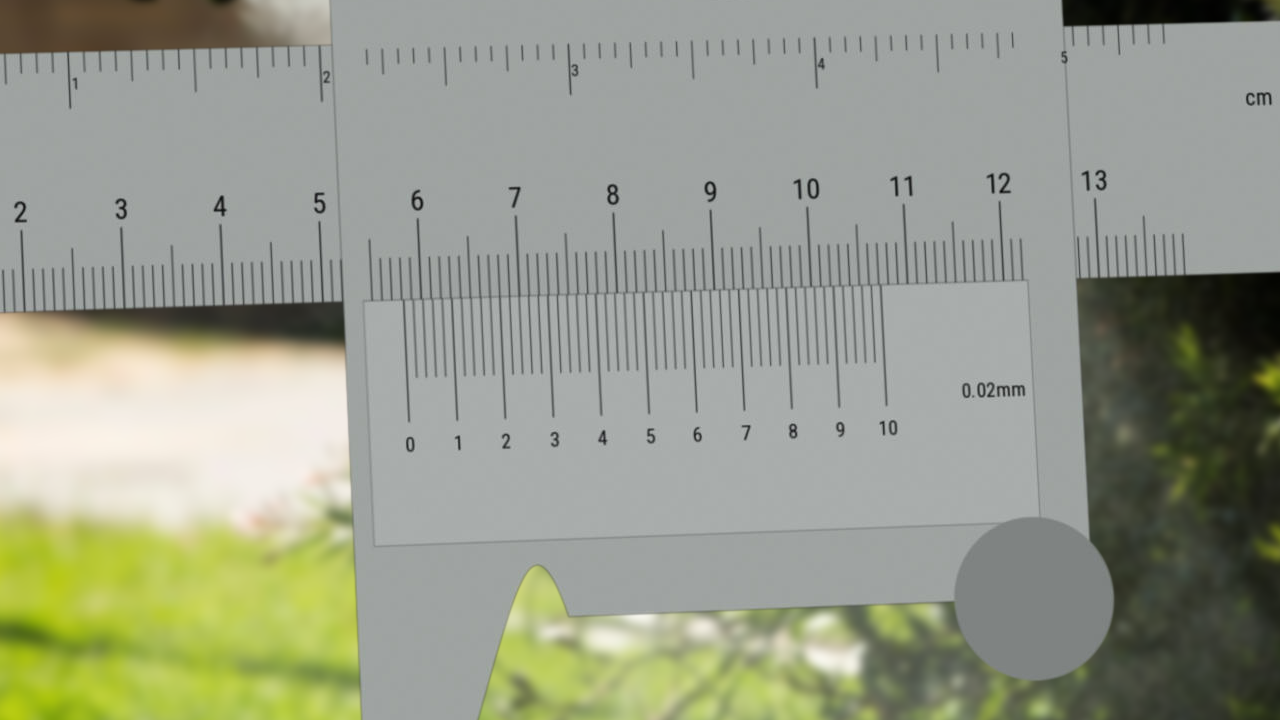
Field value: 58.2; mm
